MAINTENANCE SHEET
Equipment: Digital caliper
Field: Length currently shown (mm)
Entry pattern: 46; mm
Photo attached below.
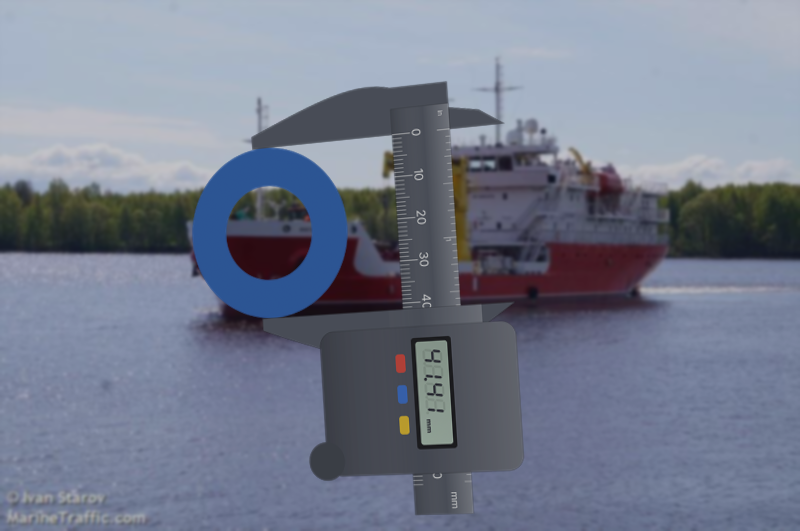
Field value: 41.41; mm
